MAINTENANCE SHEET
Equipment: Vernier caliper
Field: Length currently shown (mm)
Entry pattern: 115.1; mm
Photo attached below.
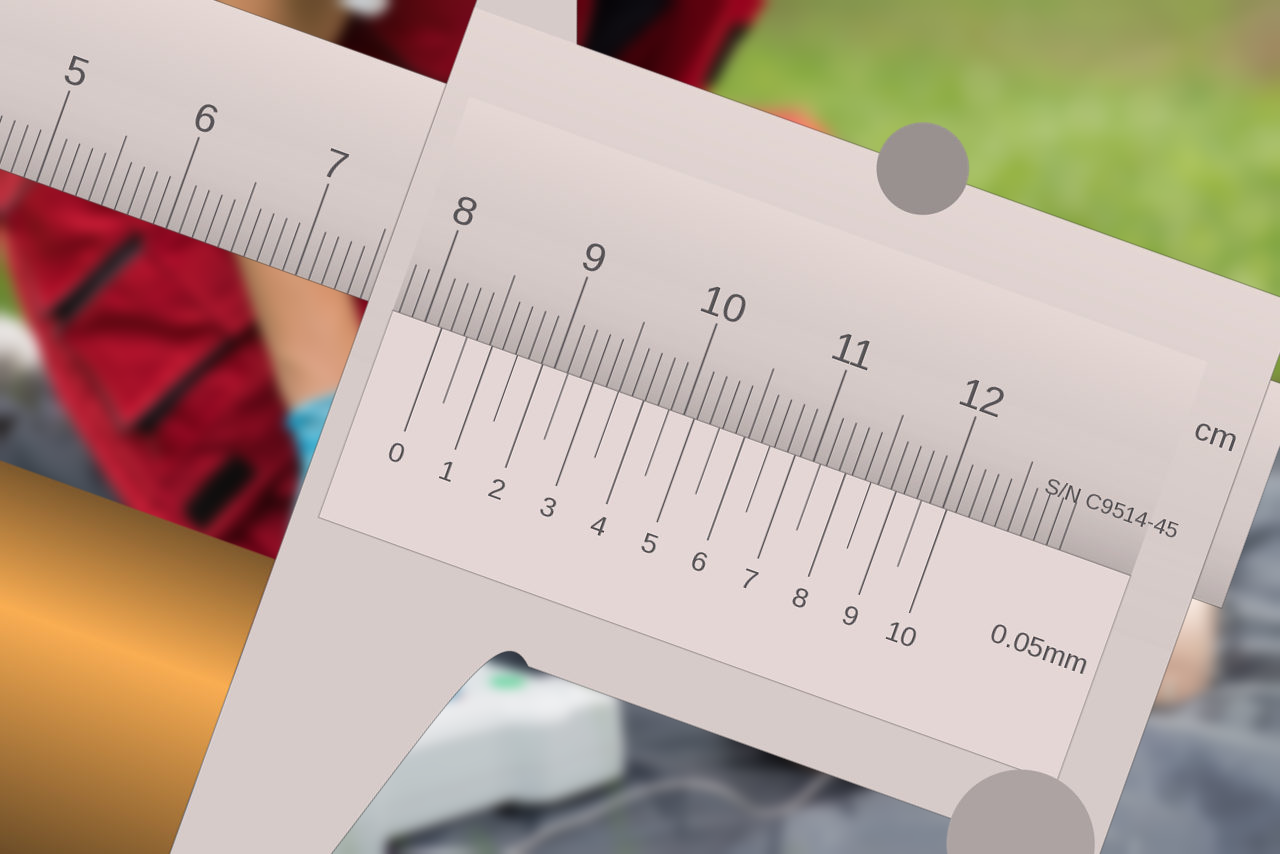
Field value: 81.3; mm
